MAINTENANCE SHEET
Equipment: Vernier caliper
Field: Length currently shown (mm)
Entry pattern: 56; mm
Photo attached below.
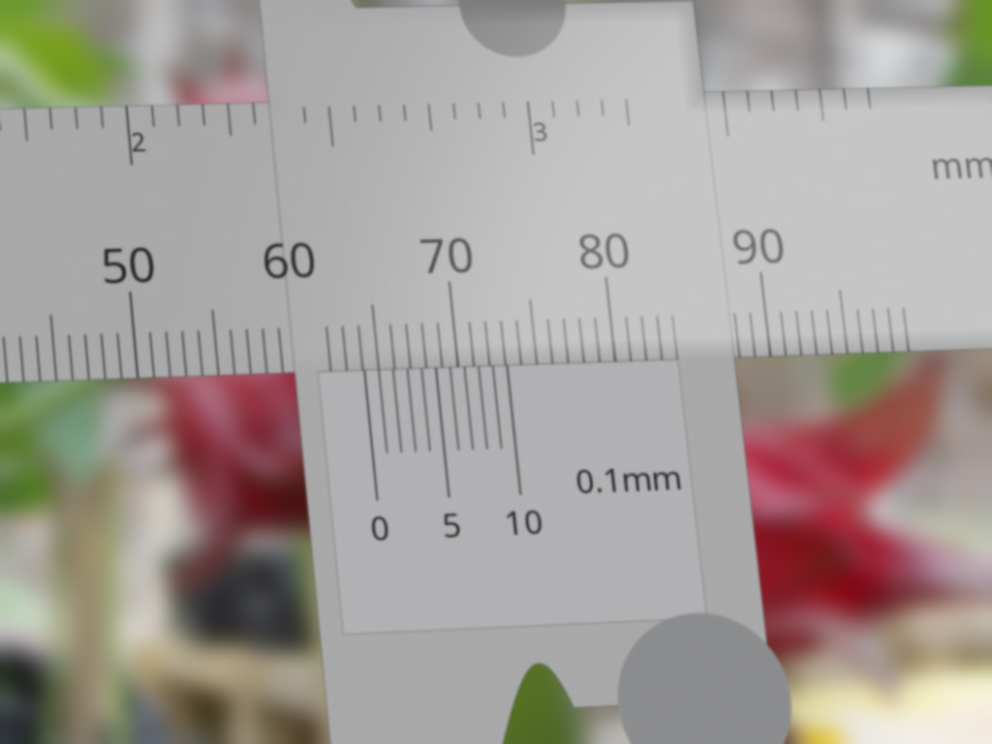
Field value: 64.1; mm
